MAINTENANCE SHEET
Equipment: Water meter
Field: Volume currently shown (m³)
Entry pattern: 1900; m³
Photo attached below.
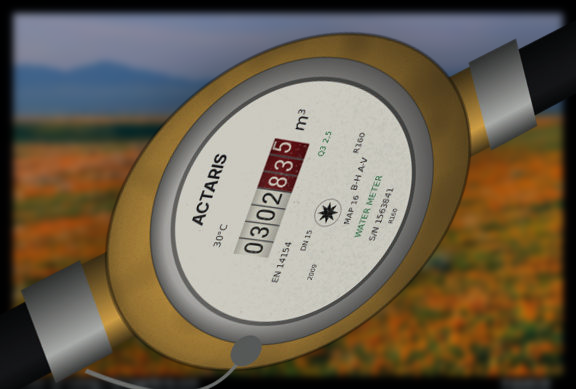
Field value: 302.835; m³
